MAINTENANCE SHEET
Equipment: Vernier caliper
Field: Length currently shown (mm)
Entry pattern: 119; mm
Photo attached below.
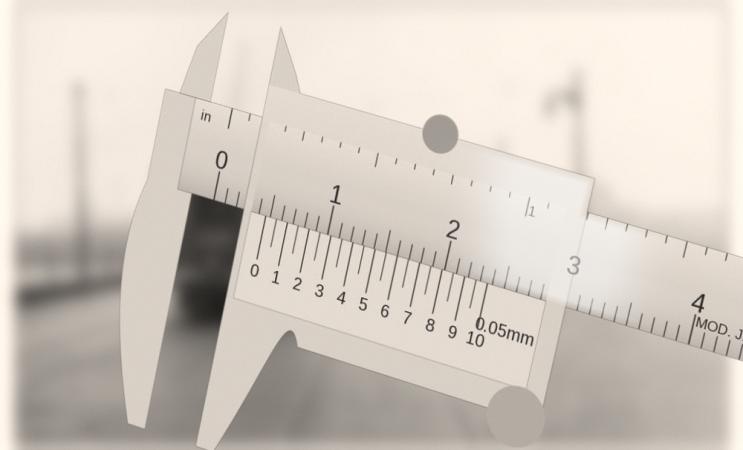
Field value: 4.6; mm
